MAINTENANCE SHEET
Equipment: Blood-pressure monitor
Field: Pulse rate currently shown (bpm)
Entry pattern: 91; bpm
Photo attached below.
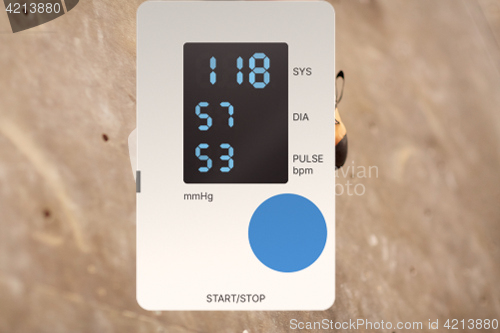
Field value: 53; bpm
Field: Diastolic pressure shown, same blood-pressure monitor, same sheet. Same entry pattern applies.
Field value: 57; mmHg
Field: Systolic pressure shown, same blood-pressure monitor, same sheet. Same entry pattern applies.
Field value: 118; mmHg
